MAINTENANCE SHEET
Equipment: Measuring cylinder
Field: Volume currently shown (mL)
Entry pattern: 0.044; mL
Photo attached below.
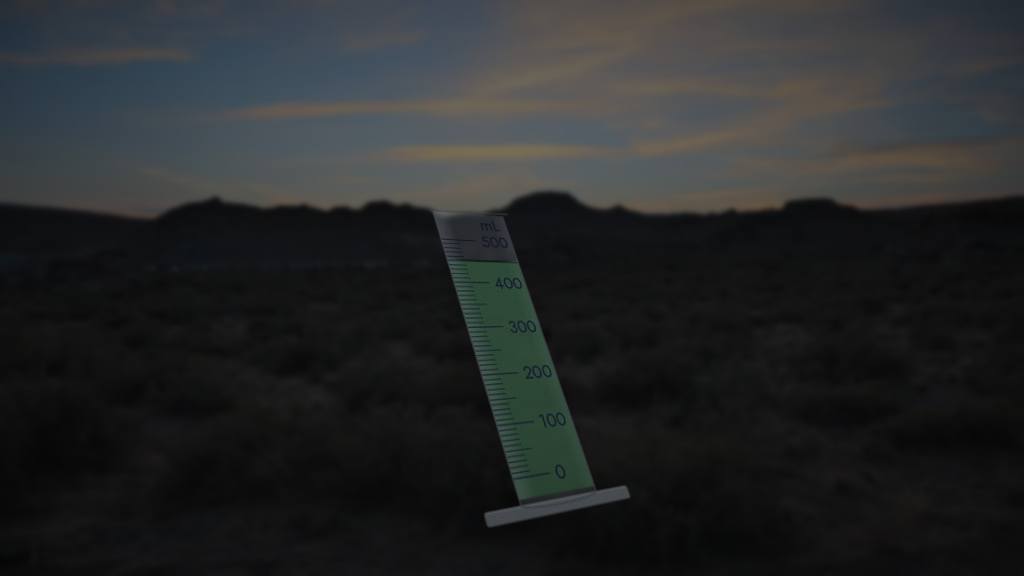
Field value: 450; mL
